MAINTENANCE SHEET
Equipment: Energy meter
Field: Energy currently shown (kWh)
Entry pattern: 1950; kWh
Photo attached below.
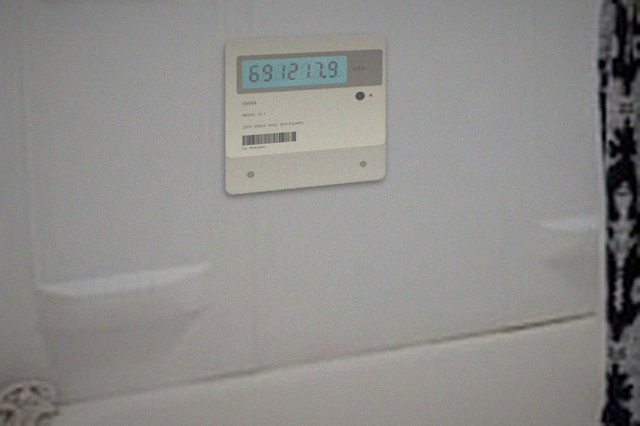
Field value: 691217.9; kWh
